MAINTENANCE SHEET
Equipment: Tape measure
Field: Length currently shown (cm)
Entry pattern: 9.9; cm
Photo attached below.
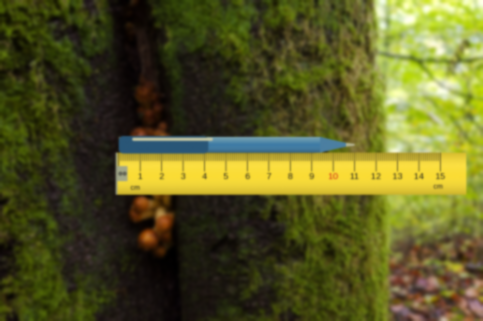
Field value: 11; cm
